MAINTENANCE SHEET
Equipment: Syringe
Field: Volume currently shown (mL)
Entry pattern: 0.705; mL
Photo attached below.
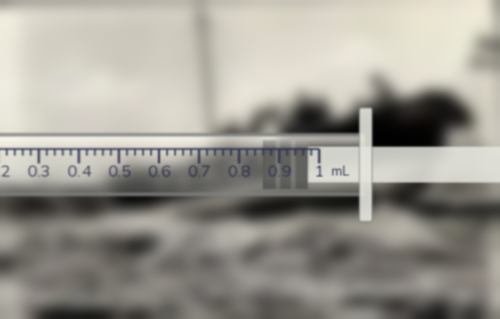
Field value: 0.86; mL
